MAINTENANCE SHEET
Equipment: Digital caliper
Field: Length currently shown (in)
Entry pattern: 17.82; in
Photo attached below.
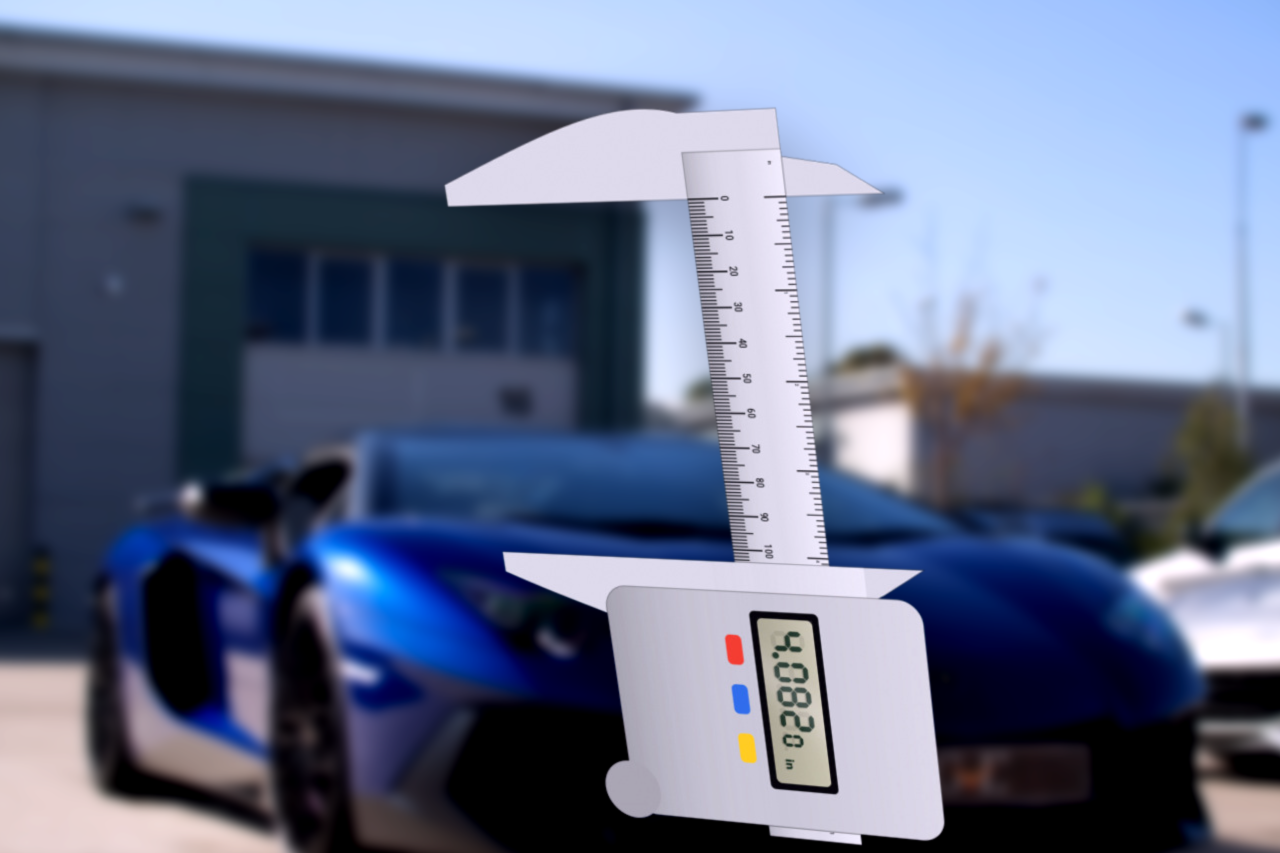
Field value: 4.0820; in
